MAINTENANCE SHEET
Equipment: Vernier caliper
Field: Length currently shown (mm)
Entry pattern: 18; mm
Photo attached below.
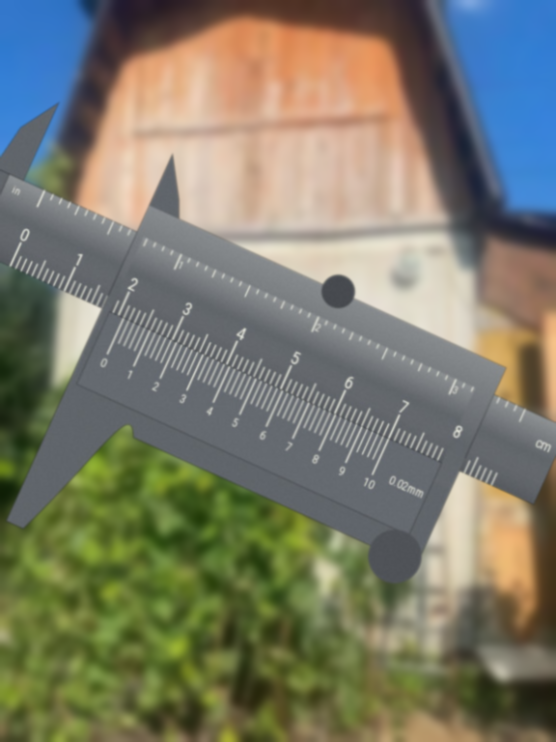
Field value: 21.0; mm
